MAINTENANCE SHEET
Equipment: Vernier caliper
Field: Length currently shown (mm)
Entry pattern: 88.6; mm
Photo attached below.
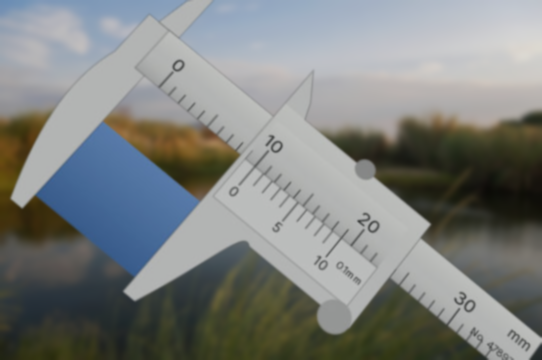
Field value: 10.0; mm
